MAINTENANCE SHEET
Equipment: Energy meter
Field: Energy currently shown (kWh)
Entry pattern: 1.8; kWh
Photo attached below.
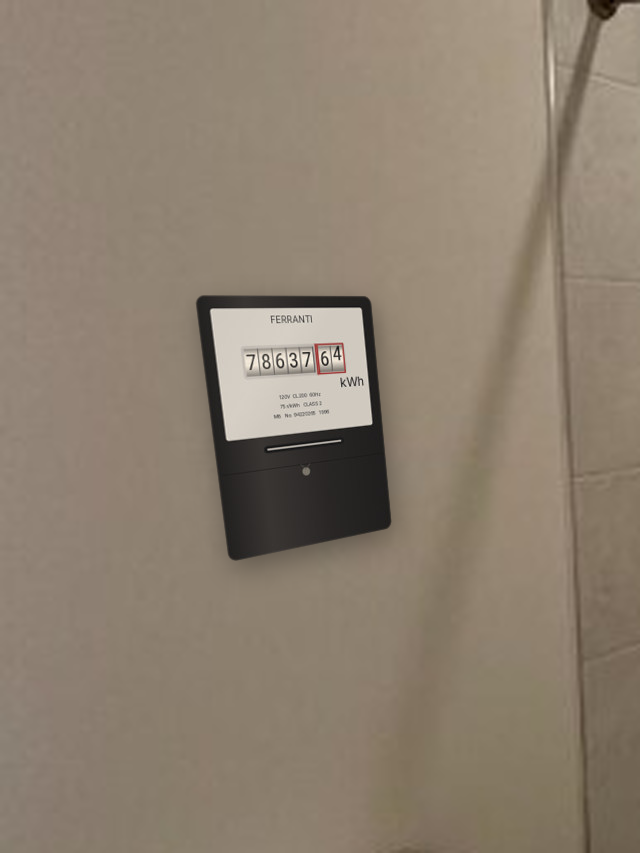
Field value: 78637.64; kWh
